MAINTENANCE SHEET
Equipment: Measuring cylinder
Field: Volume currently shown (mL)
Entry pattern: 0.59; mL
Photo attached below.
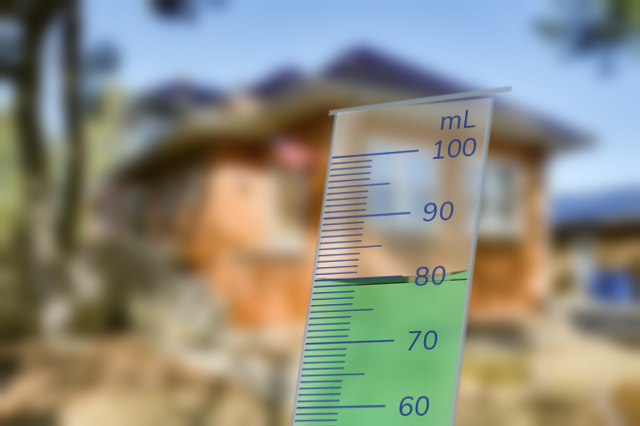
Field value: 79; mL
